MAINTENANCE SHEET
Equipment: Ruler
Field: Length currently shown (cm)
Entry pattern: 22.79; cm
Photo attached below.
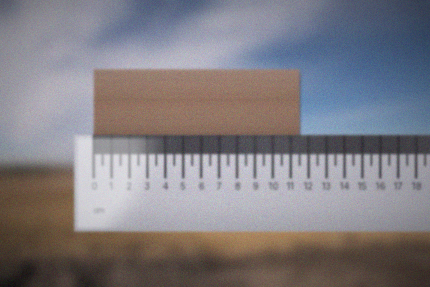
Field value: 11.5; cm
